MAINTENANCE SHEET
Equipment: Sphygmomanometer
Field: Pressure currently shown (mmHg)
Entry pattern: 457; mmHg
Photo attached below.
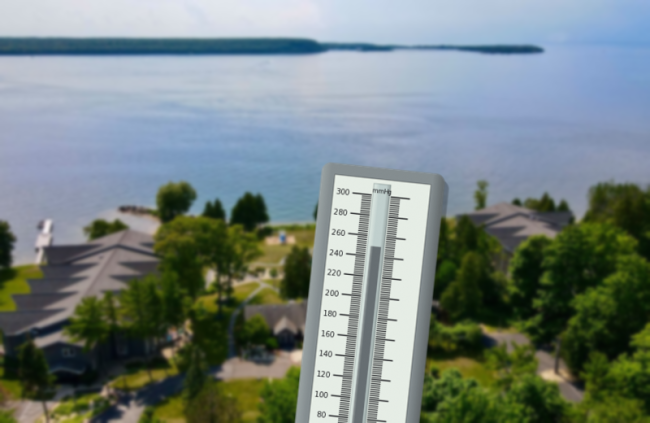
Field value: 250; mmHg
